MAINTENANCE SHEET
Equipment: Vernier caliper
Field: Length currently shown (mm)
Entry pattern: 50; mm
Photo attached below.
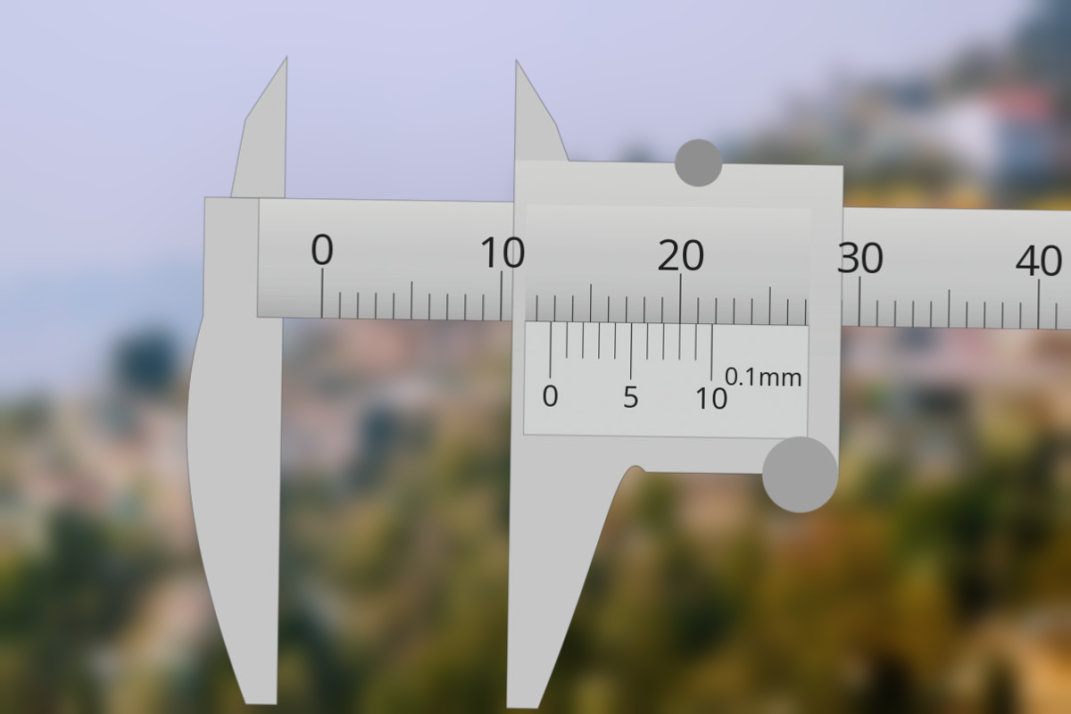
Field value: 12.8; mm
